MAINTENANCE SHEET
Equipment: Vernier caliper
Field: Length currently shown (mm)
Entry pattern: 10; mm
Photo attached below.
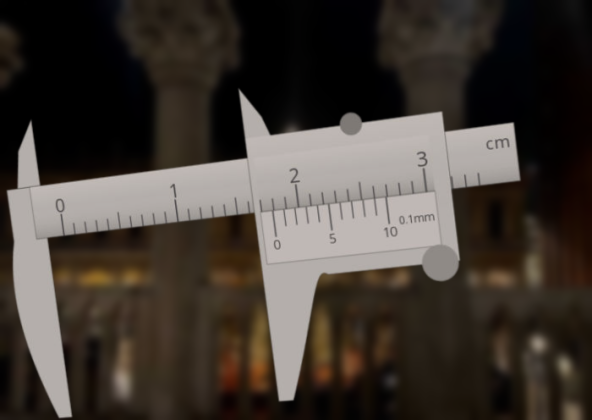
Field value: 17.9; mm
